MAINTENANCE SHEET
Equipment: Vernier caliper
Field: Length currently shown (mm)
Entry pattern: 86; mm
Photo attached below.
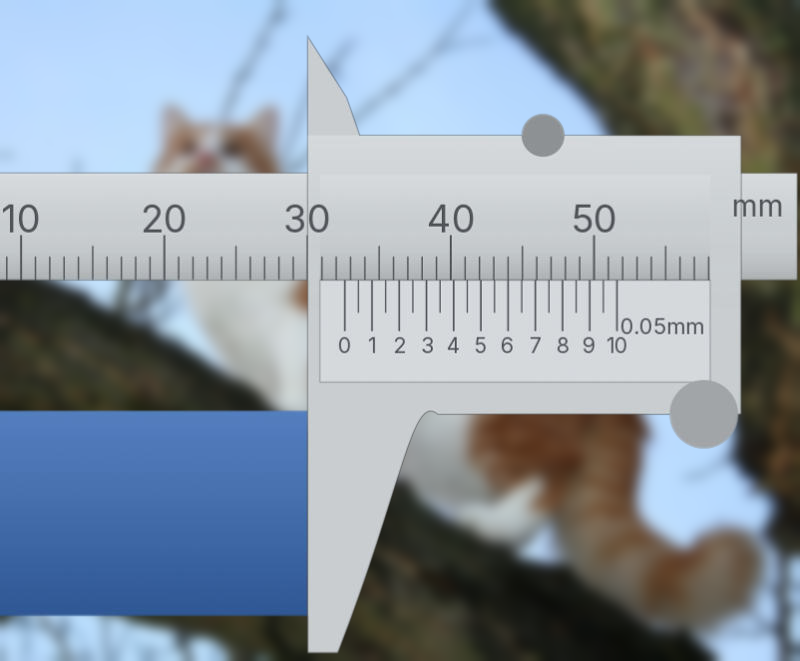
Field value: 32.6; mm
